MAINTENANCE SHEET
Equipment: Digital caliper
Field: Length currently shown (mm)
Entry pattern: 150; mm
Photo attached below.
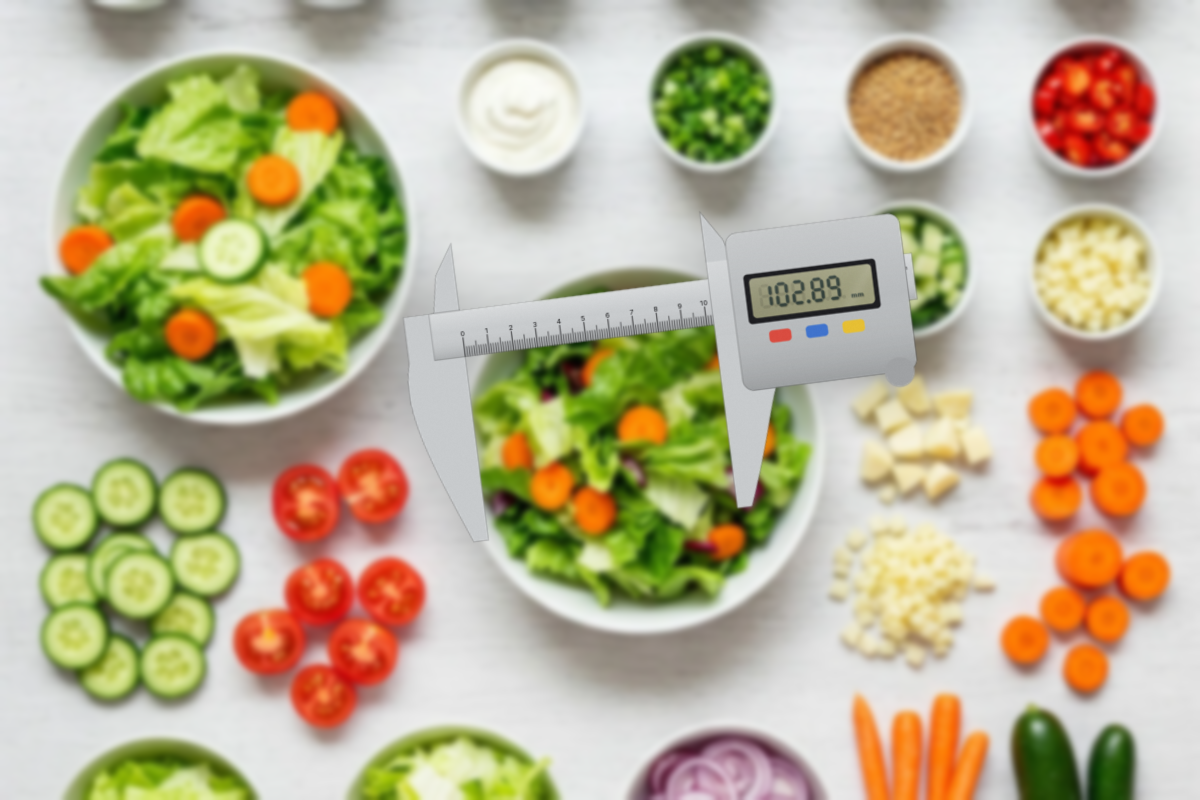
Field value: 102.89; mm
